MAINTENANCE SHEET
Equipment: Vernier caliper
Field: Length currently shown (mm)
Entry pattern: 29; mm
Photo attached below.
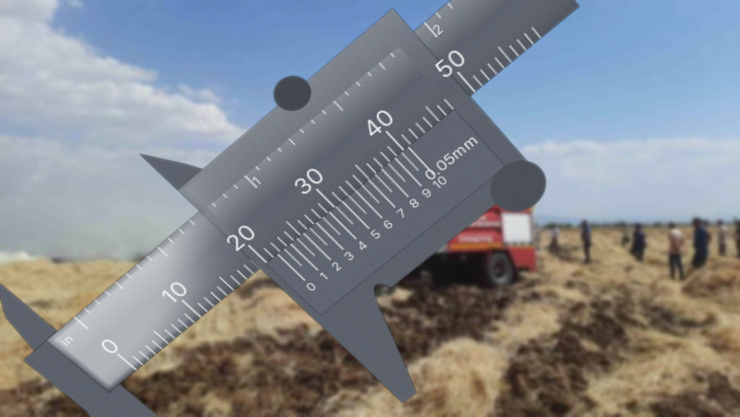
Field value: 21.6; mm
